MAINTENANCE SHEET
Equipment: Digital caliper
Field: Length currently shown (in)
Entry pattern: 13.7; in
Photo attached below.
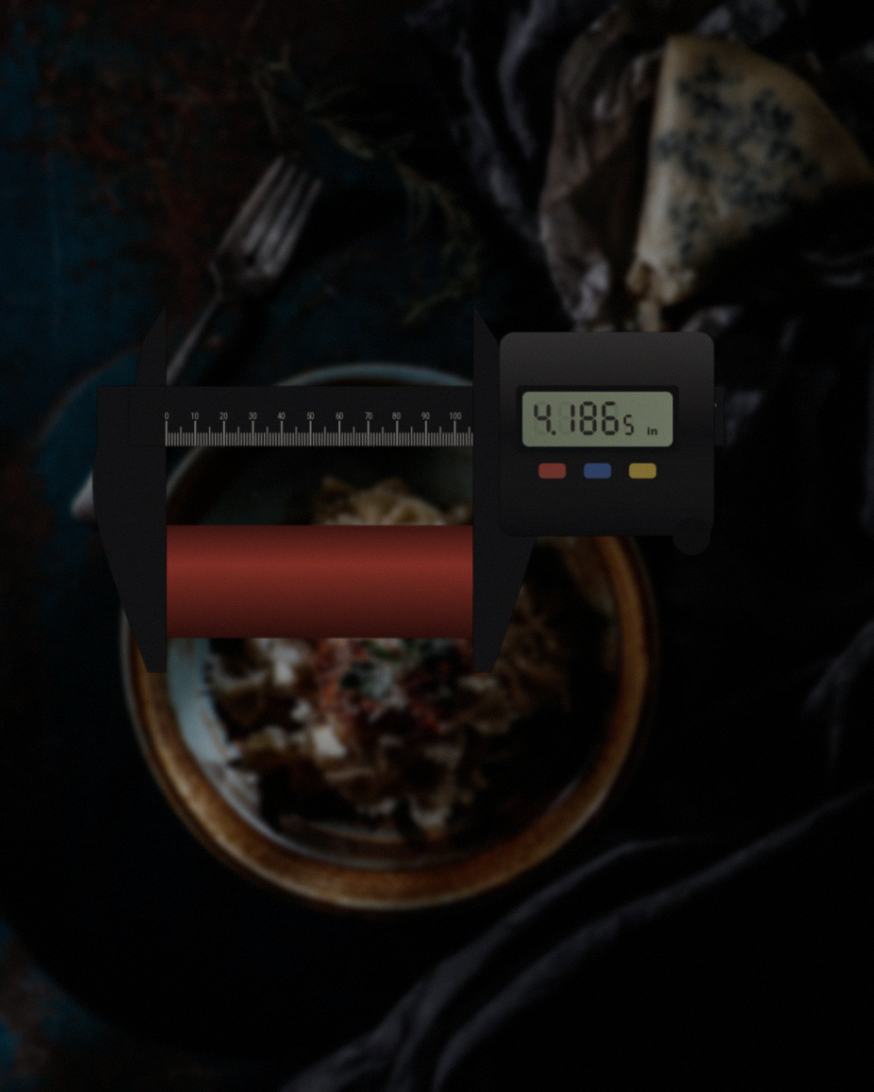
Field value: 4.1865; in
